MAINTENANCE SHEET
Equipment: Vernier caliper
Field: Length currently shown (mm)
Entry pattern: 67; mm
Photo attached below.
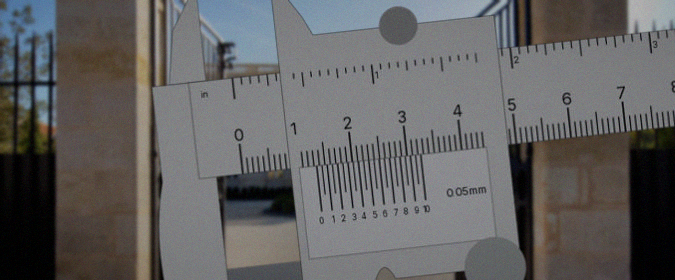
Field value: 13.5; mm
